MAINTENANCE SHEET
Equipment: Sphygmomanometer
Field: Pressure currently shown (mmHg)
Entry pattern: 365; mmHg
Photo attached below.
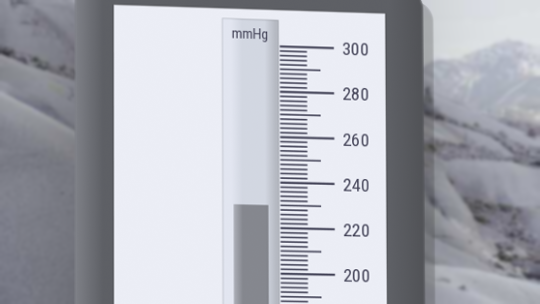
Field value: 230; mmHg
